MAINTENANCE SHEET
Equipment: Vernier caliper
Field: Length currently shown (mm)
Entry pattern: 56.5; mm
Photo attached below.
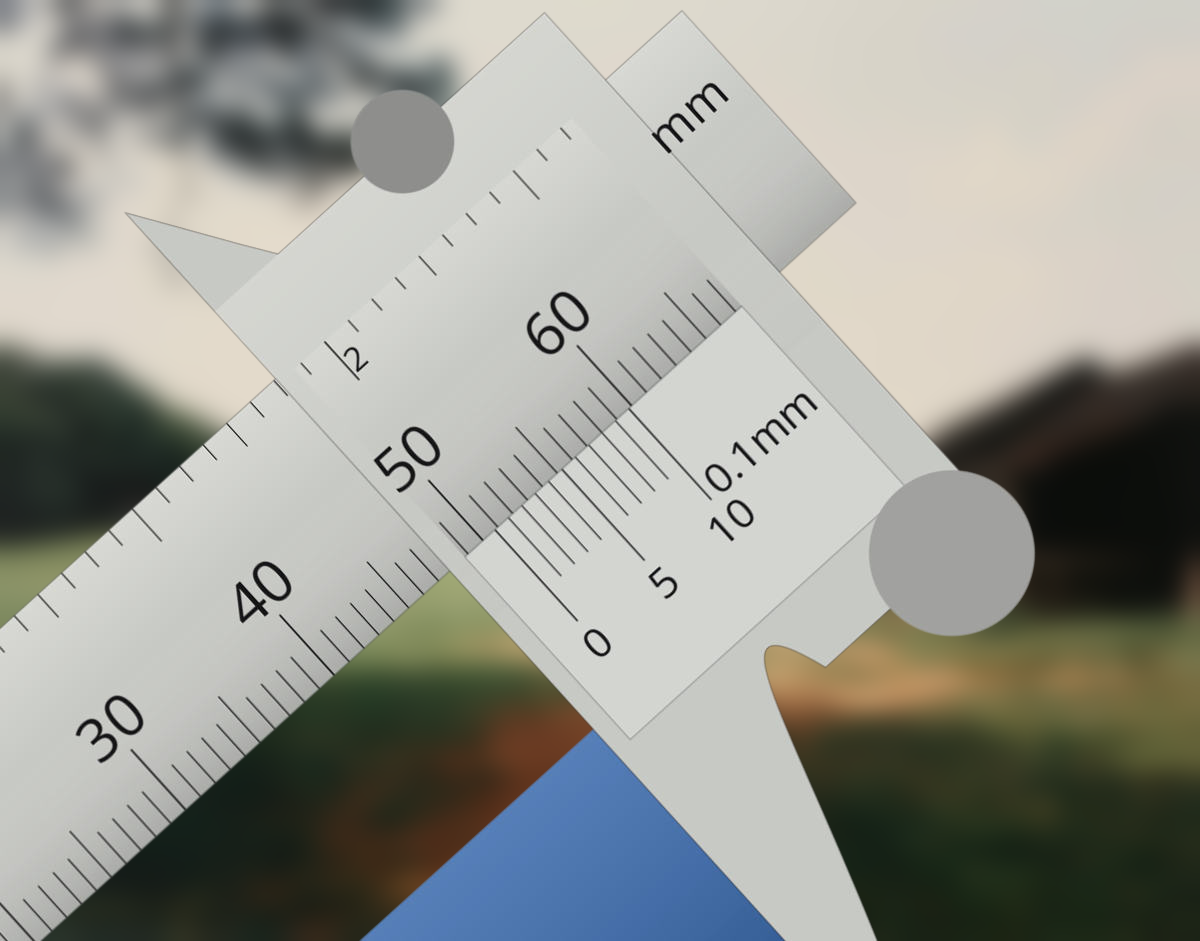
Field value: 50.8; mm
